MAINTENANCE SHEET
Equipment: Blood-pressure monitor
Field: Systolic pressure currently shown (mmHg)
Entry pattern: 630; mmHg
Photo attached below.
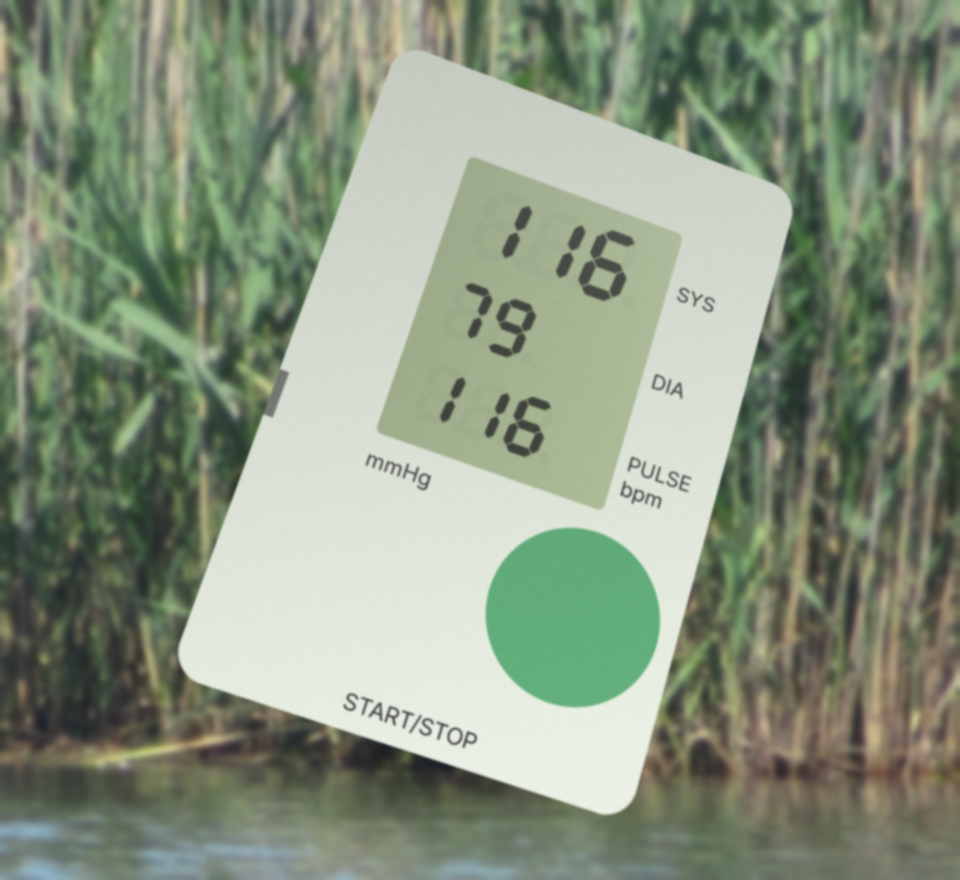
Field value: 116; mmHg
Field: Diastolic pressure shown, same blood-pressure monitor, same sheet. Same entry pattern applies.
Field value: 79; mmHg
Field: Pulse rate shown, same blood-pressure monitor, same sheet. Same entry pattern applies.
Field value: 116; bpm
